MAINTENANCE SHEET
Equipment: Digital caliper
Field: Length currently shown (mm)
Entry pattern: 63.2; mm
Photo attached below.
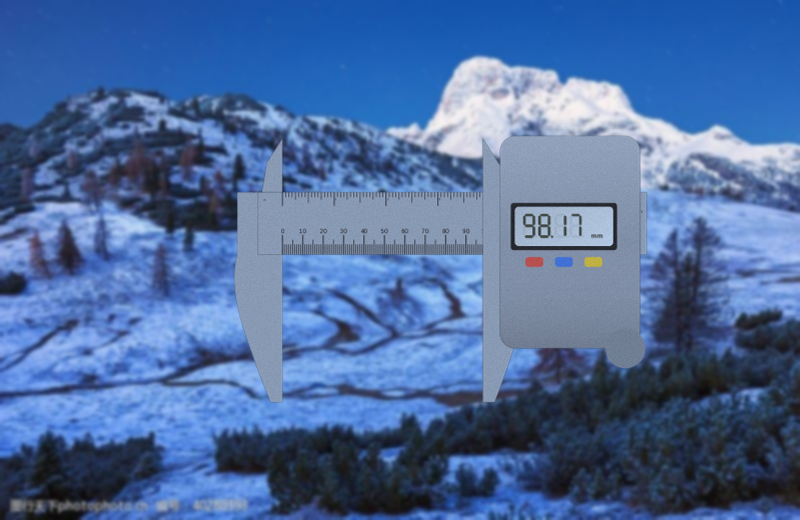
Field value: 98.17; mm
